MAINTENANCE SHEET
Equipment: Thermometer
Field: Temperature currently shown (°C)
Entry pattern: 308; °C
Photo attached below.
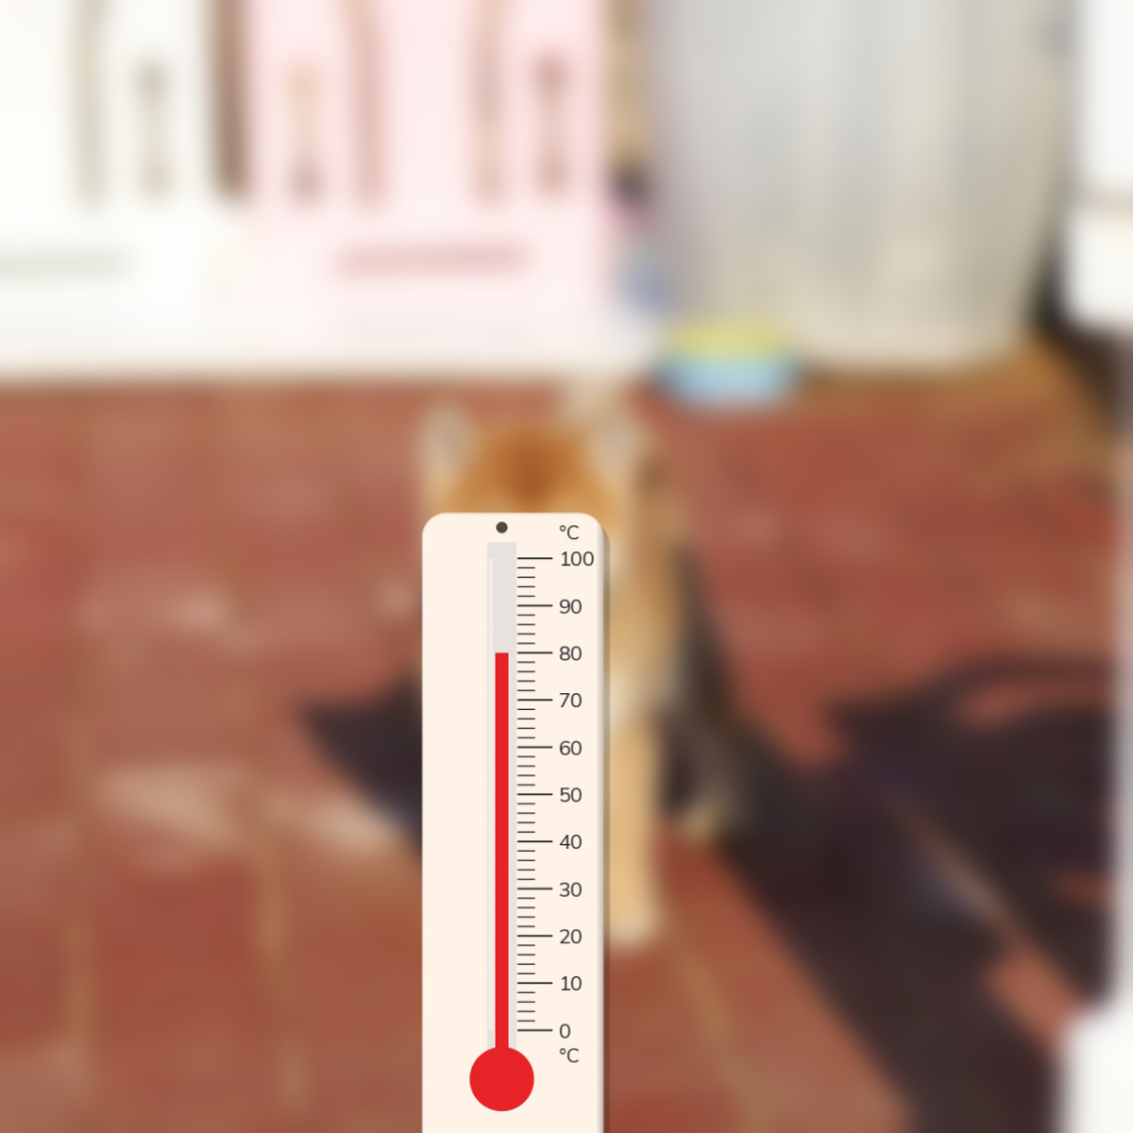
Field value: 80; °C
